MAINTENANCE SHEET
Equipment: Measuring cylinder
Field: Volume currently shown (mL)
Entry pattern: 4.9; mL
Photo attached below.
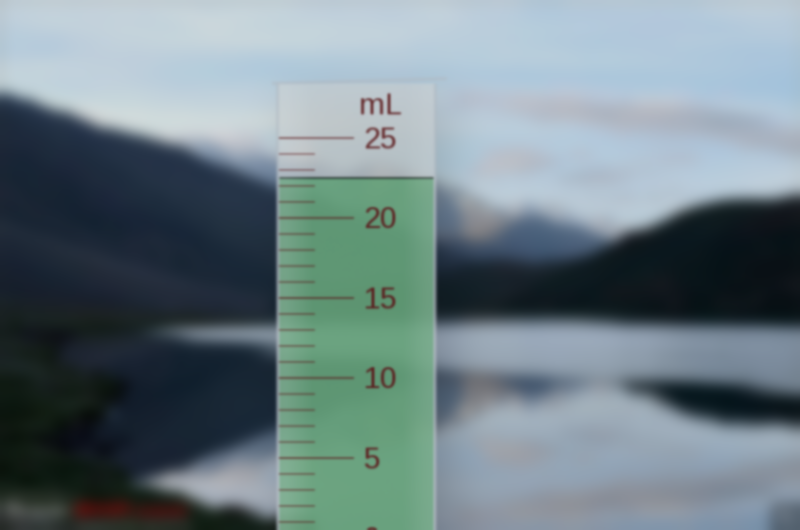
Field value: 22.5; mL
